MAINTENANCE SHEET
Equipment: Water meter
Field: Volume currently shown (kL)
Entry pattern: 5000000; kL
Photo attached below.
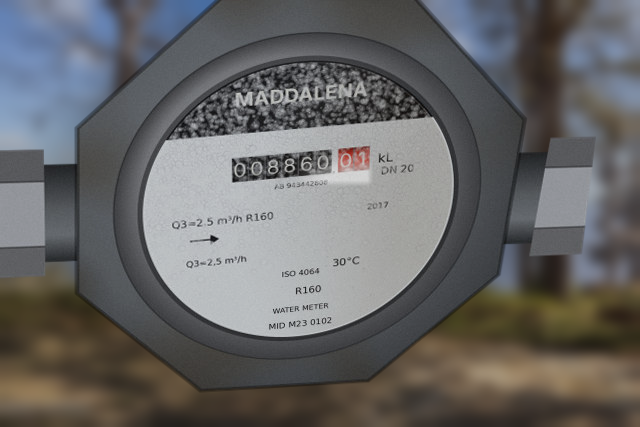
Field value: 8860.01; kL
